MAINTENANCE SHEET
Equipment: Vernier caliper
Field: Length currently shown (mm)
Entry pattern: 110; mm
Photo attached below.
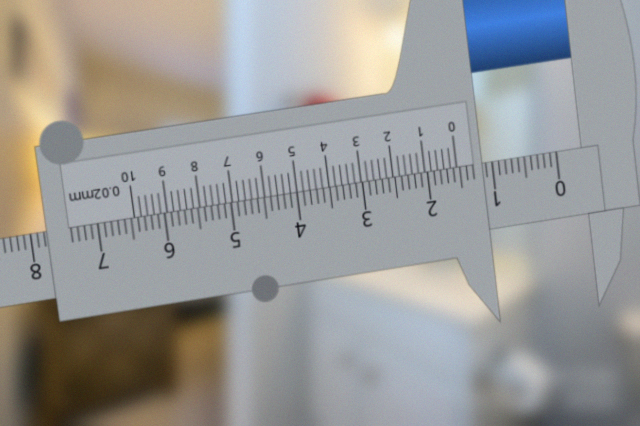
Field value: 15.5; mm
